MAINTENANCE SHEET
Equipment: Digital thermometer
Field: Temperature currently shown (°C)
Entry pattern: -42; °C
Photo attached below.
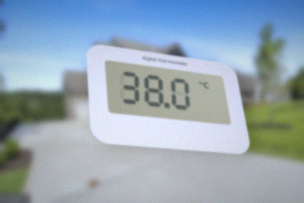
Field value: 38.0; °C
